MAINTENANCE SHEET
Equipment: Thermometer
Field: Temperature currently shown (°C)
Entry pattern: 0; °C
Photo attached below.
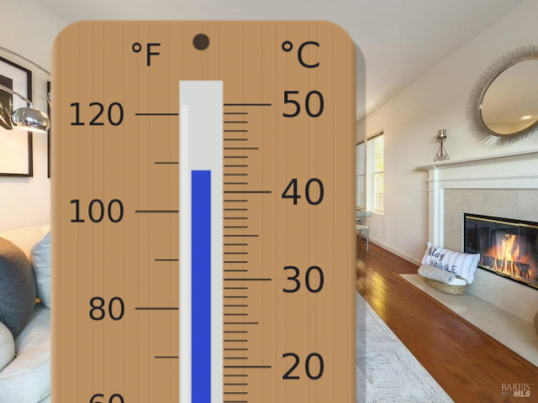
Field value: 42.5; °C
